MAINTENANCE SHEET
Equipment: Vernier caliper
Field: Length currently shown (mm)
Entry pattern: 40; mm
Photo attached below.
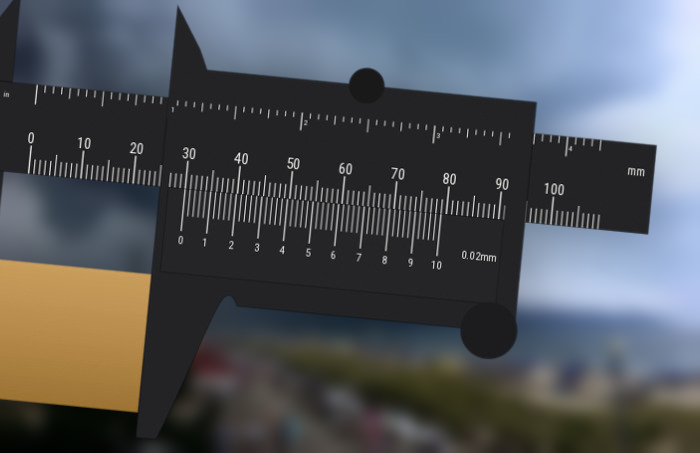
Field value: 30.0; mm
